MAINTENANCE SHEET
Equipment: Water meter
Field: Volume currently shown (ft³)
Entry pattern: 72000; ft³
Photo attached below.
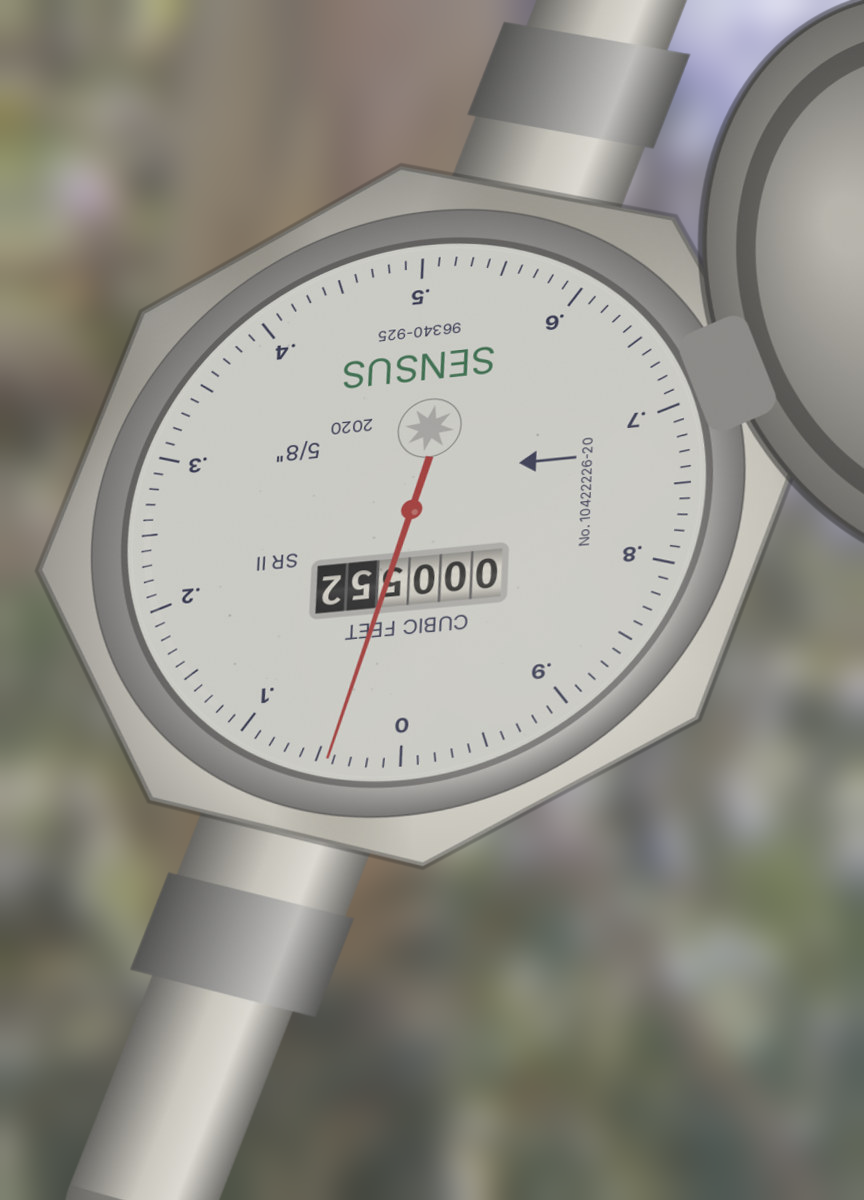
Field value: 552.04; ft³
